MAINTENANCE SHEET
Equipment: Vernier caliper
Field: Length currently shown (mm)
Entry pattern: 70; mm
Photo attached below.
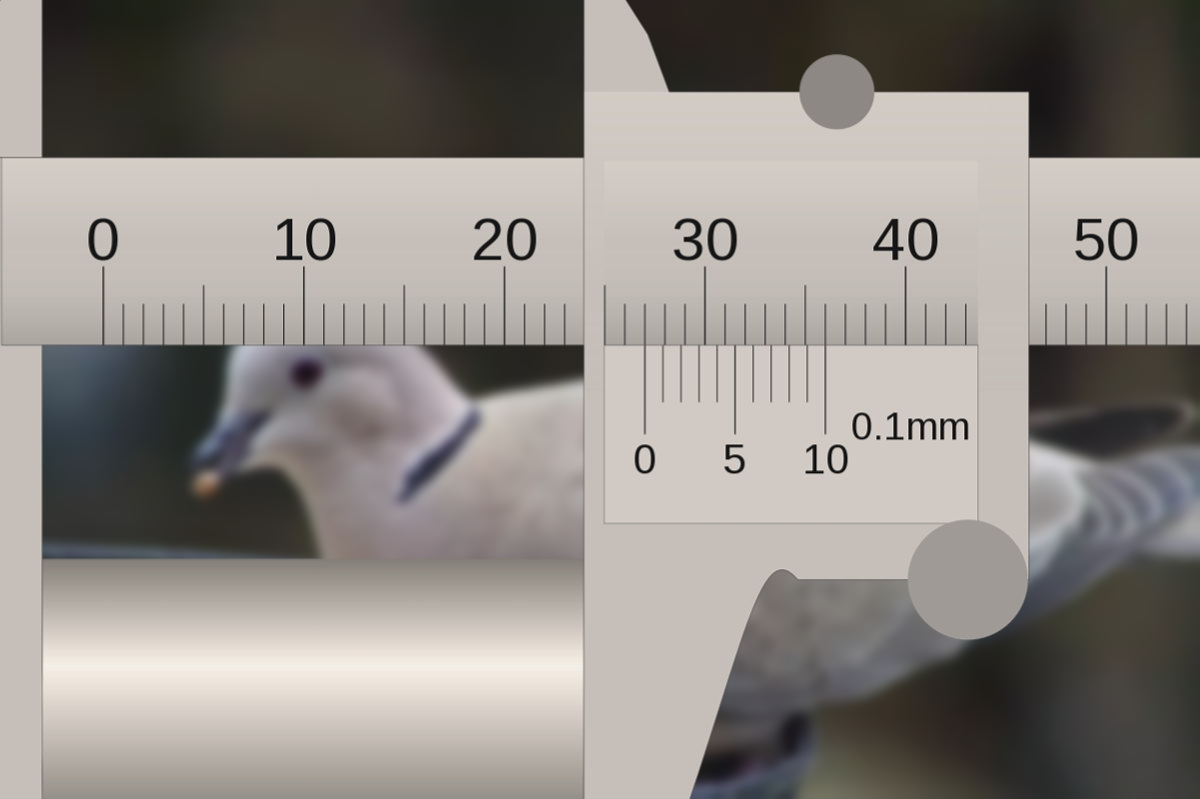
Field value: 27.0; mm
